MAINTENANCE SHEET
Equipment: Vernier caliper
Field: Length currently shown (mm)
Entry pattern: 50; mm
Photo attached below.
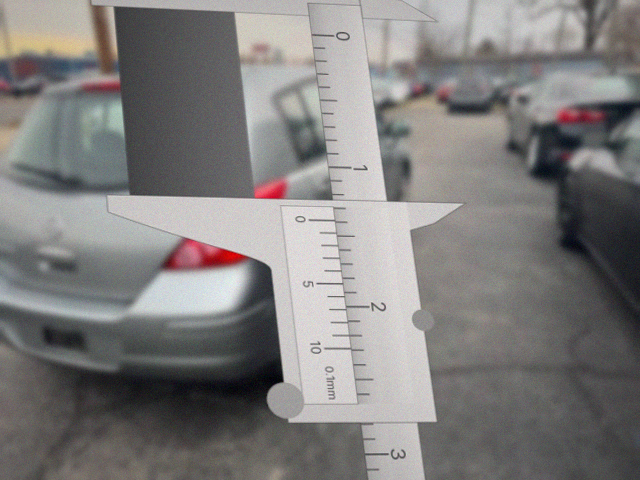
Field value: 13.9; mm
